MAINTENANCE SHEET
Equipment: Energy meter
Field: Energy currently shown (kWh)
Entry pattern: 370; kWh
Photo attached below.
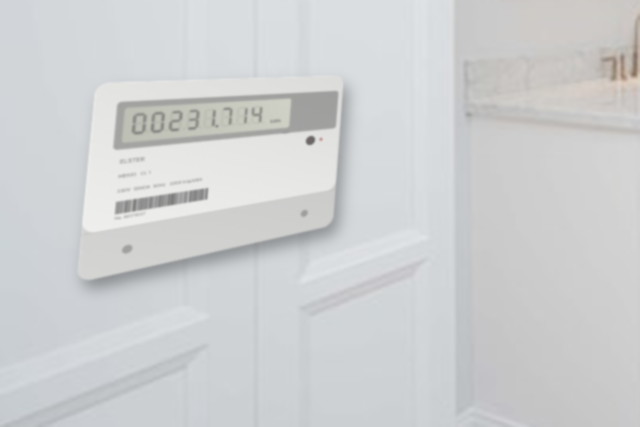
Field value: 231.714; kWh
